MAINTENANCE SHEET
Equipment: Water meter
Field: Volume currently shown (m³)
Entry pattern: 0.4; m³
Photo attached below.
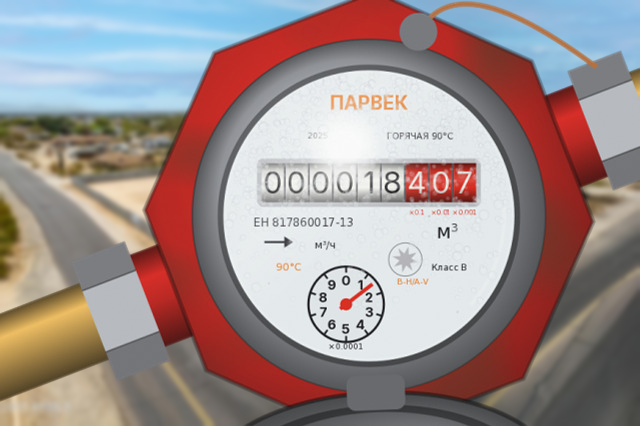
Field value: 18.4071; m³
